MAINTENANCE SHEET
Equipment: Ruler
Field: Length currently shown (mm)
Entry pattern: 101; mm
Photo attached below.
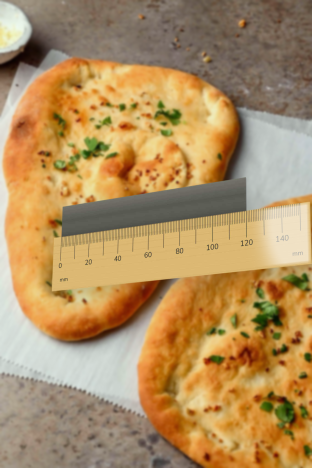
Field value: 120; mm
